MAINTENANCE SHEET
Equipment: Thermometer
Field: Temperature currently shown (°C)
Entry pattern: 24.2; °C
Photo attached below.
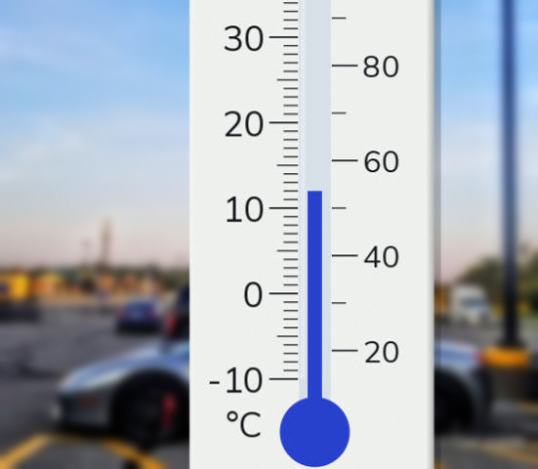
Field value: 12; °C
